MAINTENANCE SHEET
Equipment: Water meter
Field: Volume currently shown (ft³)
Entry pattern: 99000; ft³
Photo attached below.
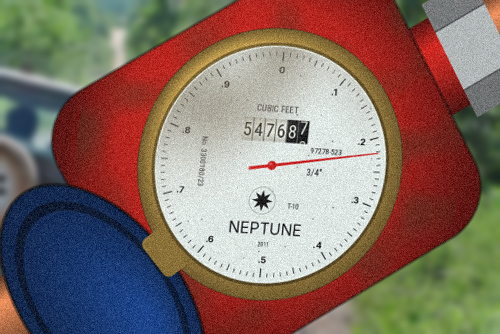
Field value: 547687.22; ft³
